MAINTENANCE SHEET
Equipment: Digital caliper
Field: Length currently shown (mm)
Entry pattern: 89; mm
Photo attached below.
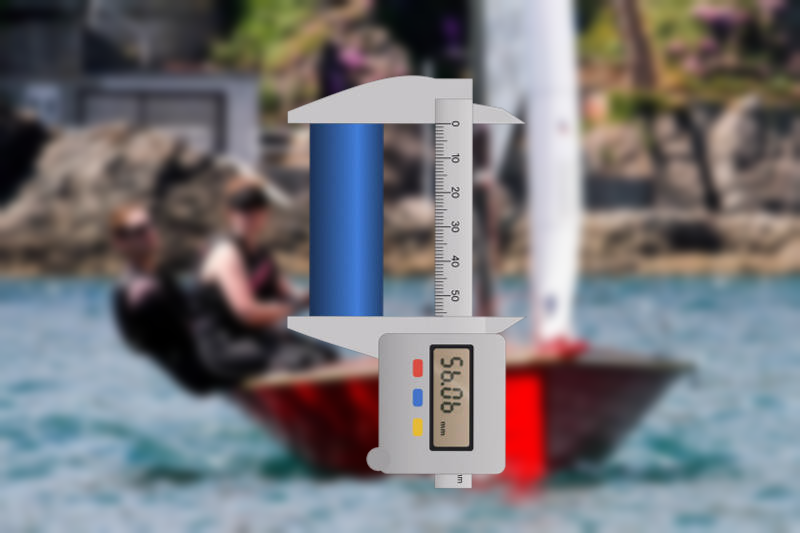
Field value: 56.06; mm
